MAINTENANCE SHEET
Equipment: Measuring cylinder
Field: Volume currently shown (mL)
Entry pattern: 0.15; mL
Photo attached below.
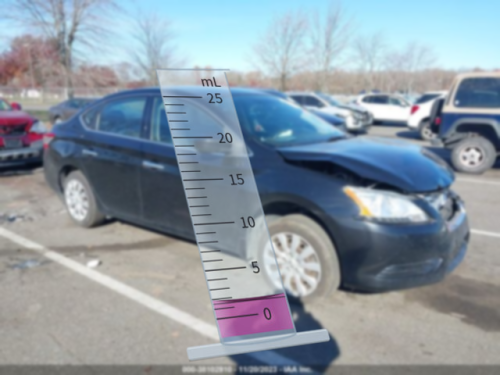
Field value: 1.5; mL
